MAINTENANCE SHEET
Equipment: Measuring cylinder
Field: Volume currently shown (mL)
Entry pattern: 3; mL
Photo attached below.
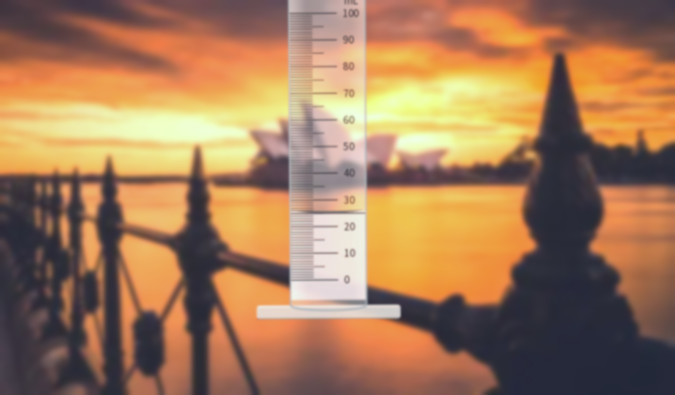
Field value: 25; mL
